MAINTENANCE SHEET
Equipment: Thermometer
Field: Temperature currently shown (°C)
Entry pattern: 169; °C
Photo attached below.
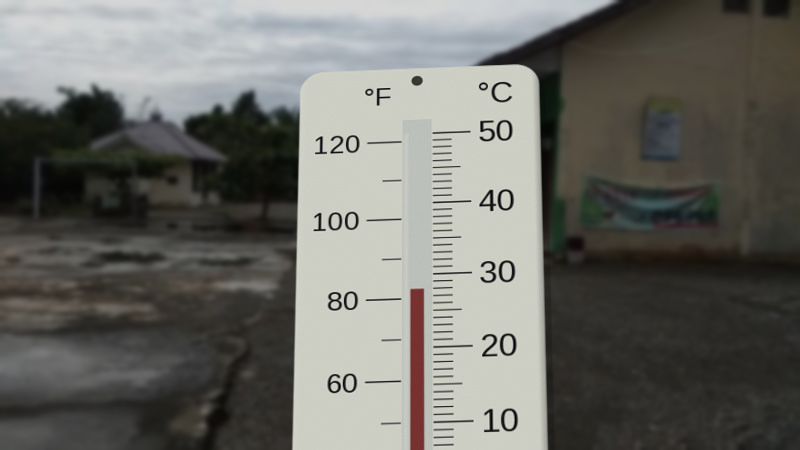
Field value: 28; °C
